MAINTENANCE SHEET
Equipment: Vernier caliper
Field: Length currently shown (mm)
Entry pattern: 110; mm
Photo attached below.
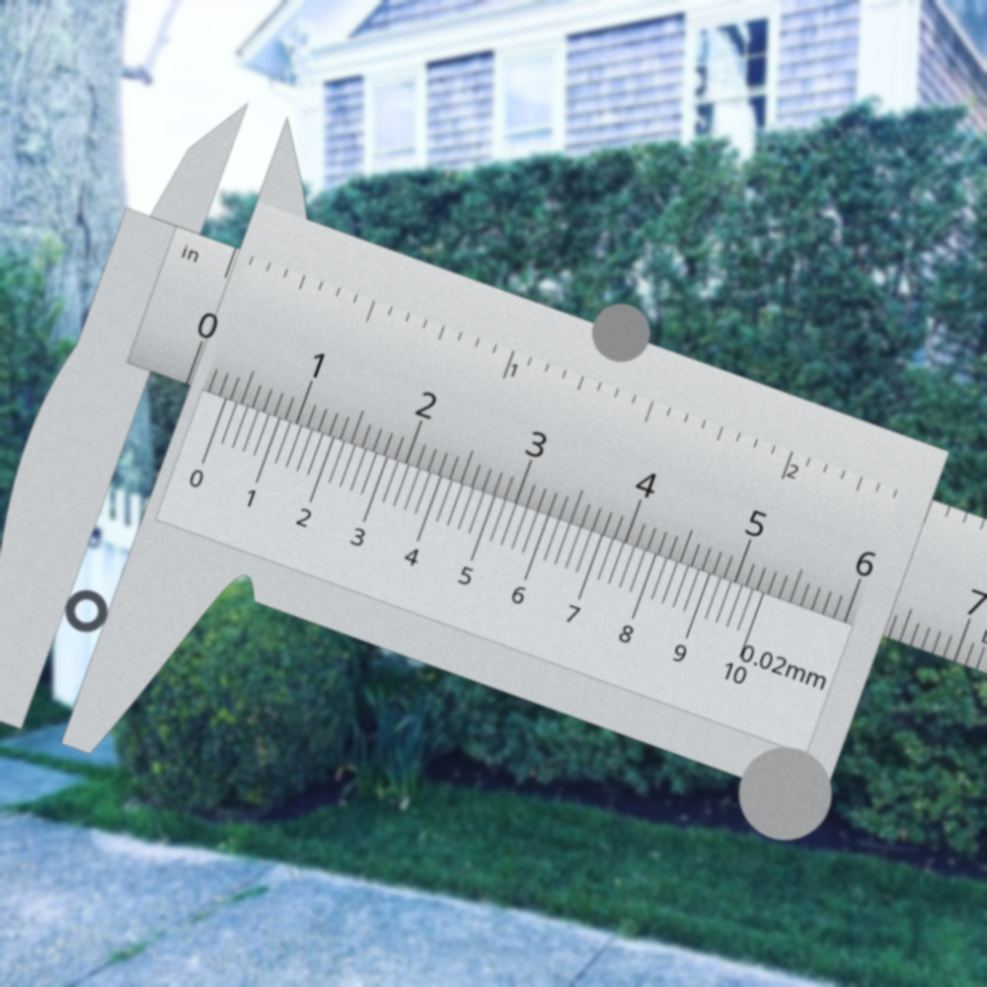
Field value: 3.6; mm
